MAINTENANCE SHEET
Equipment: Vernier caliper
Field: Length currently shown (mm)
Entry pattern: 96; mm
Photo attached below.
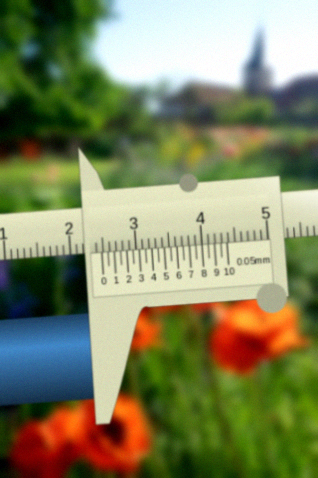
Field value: 24.8; mm
